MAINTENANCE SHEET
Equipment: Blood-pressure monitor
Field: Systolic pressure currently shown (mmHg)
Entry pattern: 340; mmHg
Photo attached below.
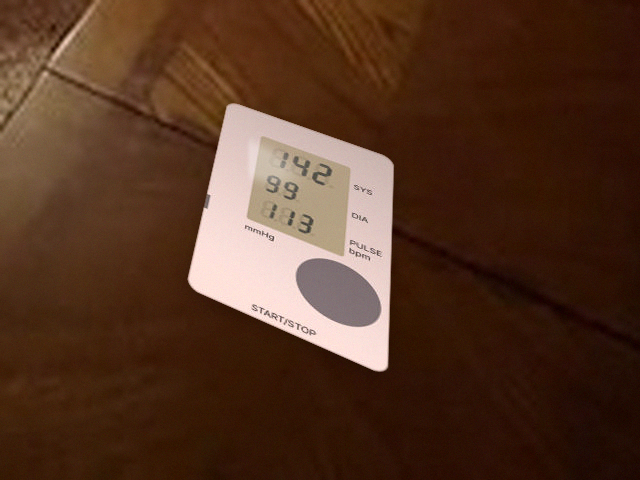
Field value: 142; mmHg
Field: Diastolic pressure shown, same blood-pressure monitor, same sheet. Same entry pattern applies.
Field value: 99; mmHg
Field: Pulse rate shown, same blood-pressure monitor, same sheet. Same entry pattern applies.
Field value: 113; bpm
